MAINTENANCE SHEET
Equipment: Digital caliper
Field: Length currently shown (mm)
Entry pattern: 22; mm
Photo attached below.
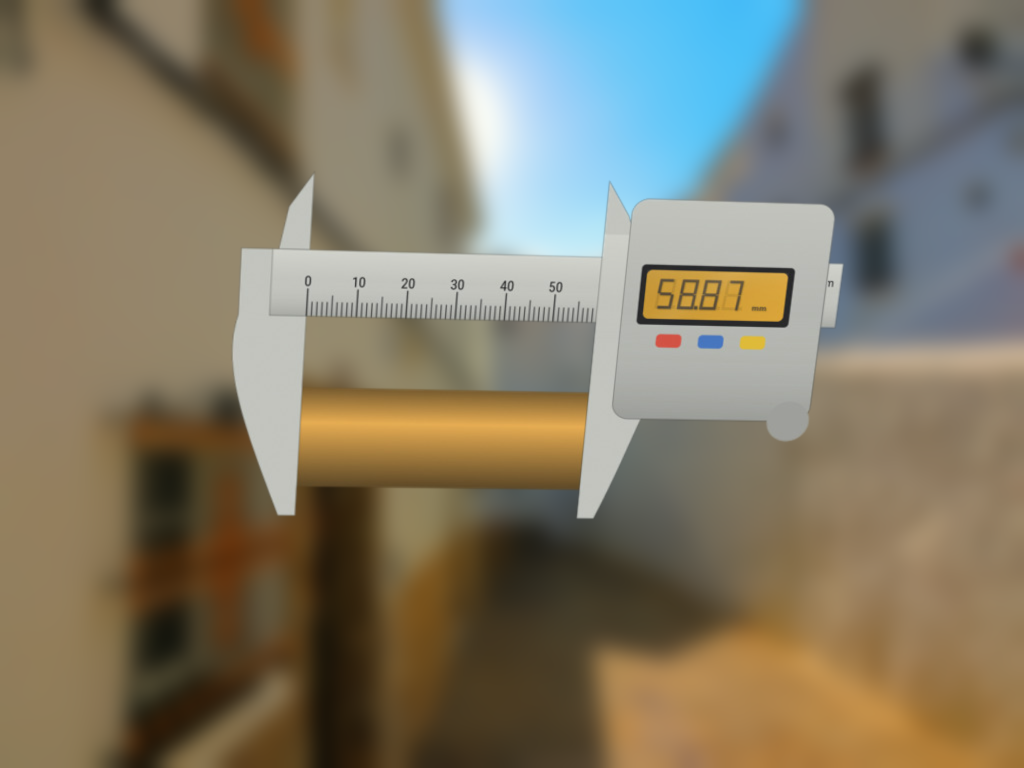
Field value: 58.87; mm
